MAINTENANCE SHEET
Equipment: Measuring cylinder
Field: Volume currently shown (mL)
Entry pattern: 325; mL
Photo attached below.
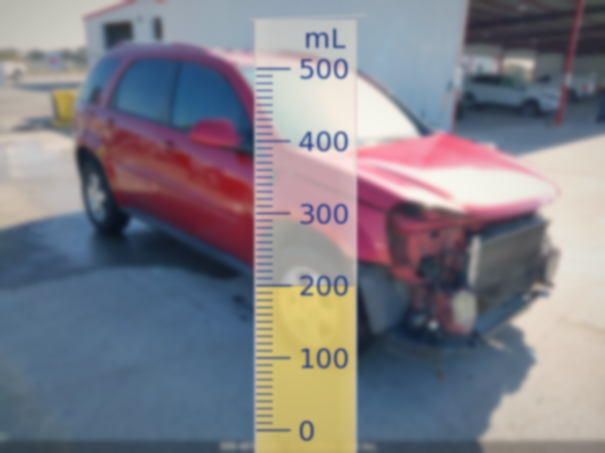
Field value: 200; mL
